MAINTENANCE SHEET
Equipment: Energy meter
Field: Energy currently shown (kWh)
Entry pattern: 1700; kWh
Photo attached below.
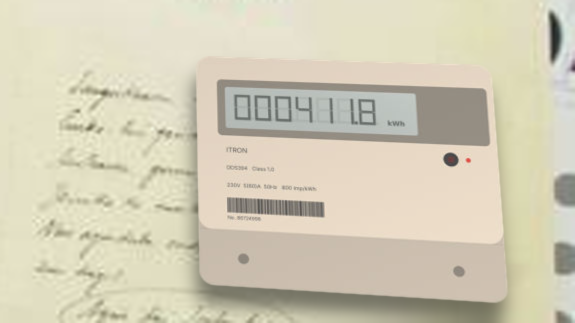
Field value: 411.8; kWh
